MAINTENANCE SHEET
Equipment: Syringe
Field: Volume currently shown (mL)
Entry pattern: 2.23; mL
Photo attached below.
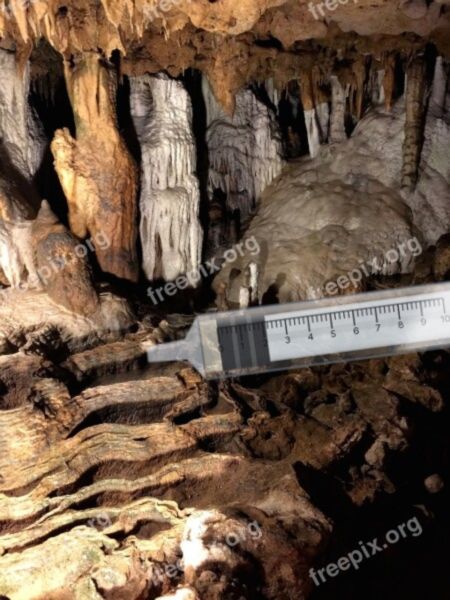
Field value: 0; mL
